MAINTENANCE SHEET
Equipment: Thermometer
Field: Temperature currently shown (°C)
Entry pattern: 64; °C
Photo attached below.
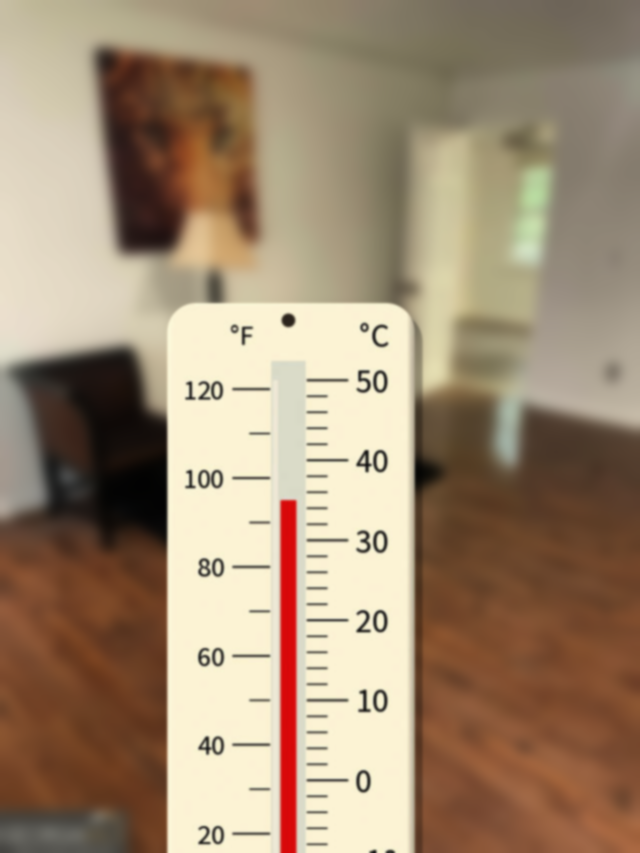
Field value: 35; °C
